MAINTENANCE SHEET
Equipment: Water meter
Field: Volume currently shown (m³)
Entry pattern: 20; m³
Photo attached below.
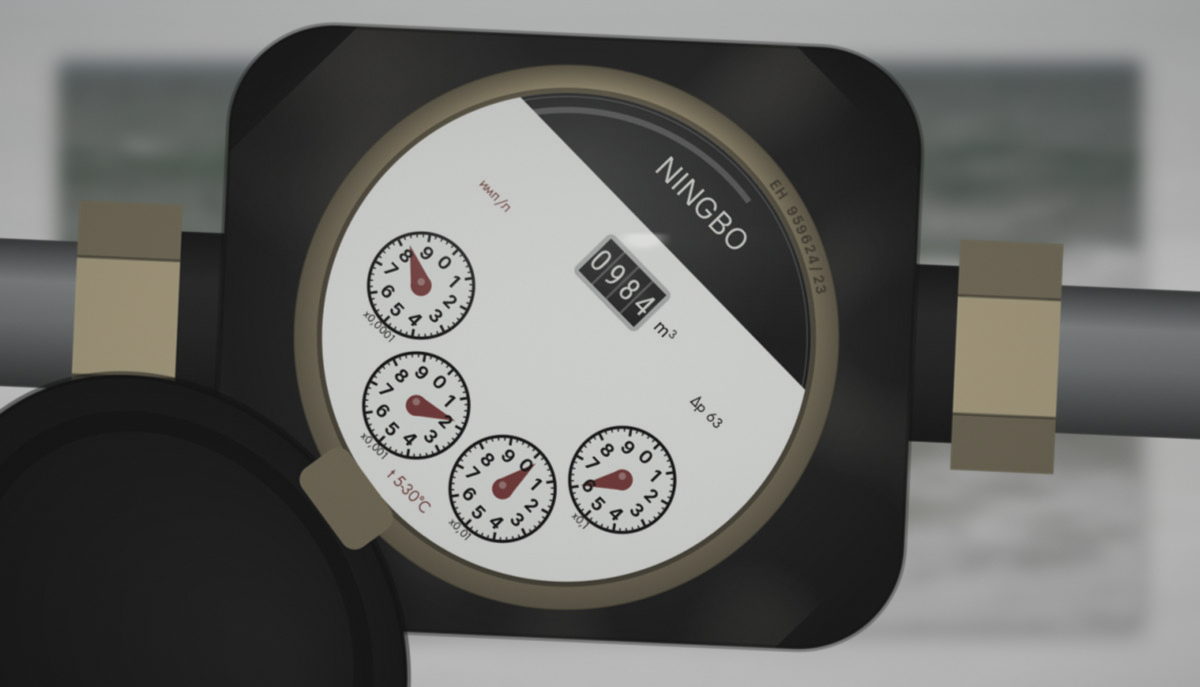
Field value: 984.6018; m³
